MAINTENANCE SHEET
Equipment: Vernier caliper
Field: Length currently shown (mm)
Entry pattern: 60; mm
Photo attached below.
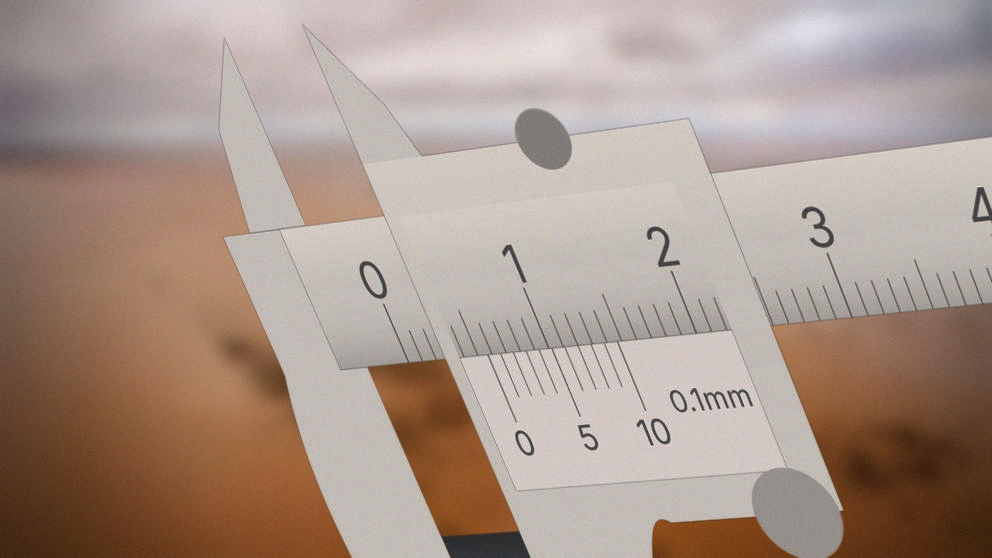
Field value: 5.7; mm
